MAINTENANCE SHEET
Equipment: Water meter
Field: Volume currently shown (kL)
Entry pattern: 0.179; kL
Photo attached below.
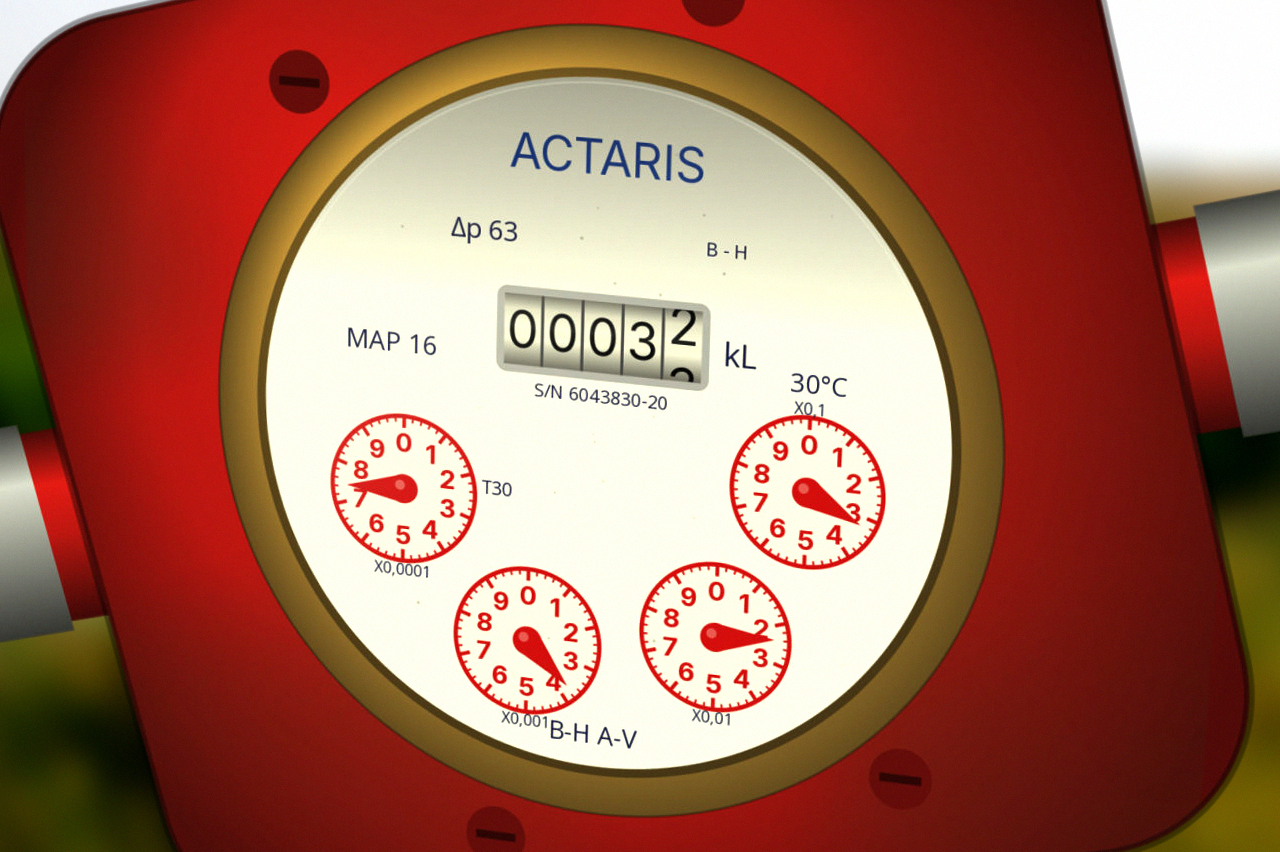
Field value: 32.3237; kL
